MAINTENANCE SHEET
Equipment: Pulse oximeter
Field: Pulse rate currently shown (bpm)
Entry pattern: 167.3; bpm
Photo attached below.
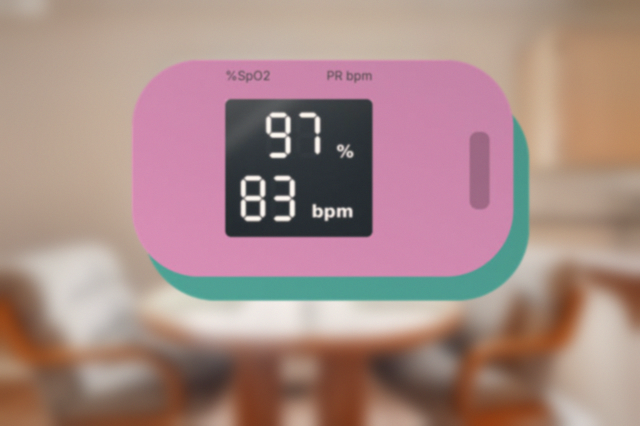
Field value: 83; bpm
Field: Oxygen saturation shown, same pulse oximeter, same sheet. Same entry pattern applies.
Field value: 97; %
